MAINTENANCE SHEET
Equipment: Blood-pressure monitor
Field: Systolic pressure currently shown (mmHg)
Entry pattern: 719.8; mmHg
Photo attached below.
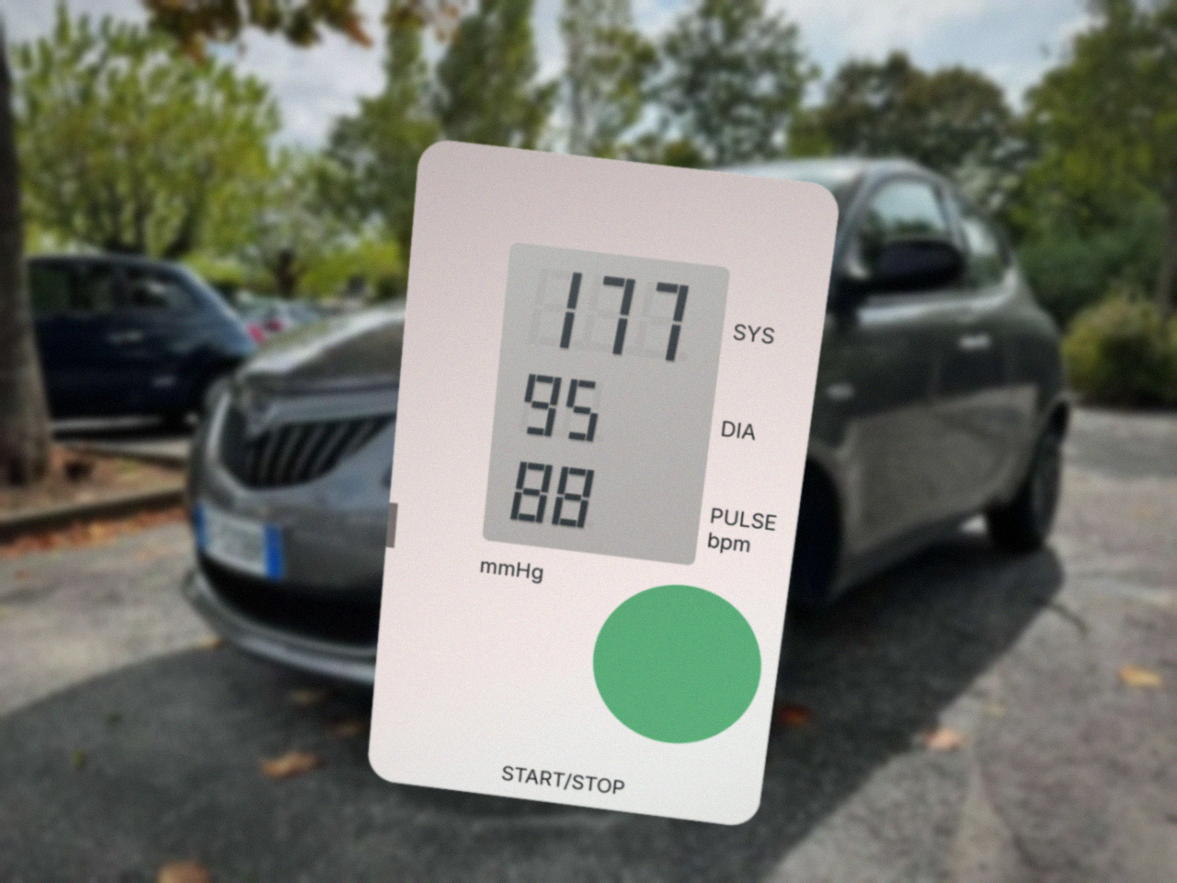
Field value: 177; mmHg
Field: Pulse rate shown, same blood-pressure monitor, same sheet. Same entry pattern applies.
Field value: 88; bpm
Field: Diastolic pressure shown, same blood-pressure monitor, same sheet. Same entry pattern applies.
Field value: 95; mmHg
